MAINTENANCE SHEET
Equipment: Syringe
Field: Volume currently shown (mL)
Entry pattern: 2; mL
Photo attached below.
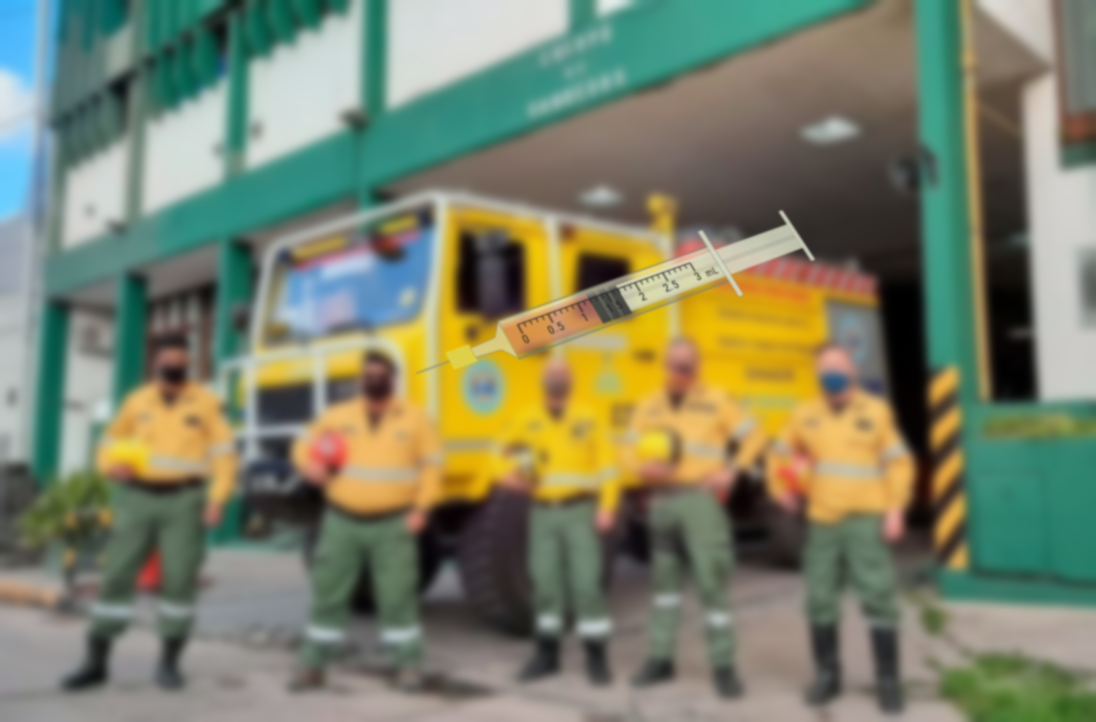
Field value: 1.2; mL
